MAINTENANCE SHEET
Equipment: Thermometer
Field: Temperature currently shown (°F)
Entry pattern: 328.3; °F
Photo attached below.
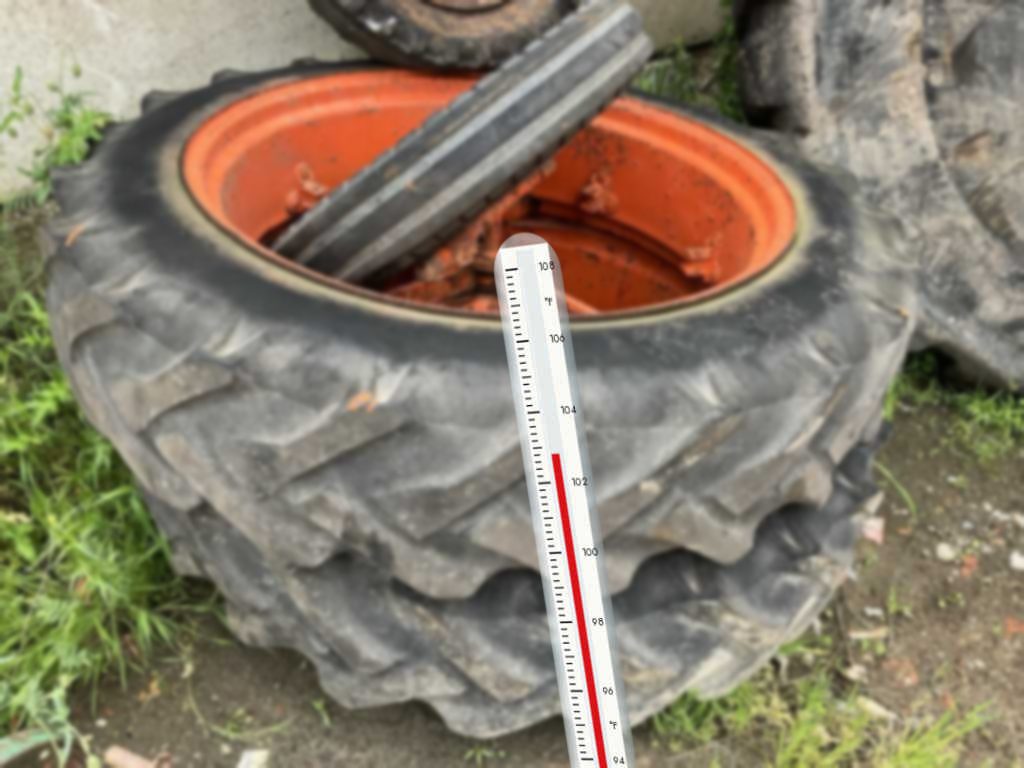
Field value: 102.8; °F
